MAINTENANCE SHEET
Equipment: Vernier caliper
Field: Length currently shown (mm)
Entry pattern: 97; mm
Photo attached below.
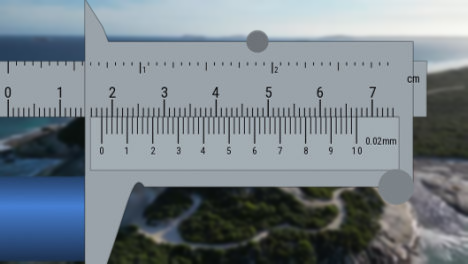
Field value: 18.0; mm
